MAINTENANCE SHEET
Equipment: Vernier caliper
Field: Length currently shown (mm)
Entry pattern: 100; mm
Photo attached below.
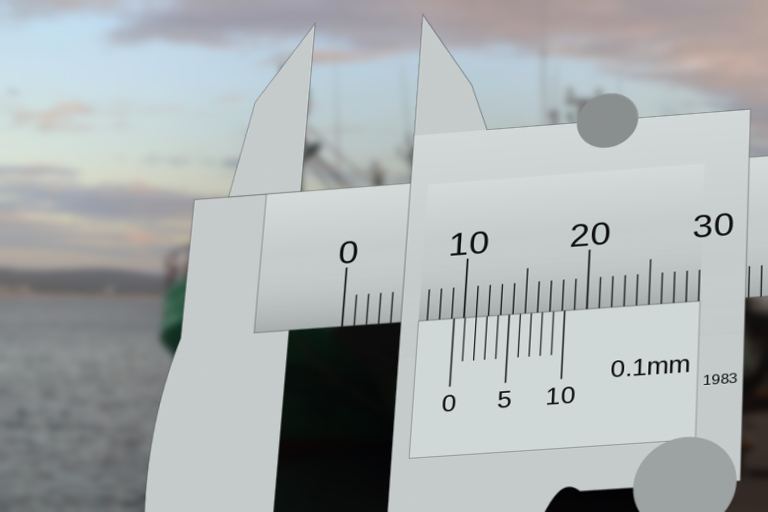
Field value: 9.2; mm
